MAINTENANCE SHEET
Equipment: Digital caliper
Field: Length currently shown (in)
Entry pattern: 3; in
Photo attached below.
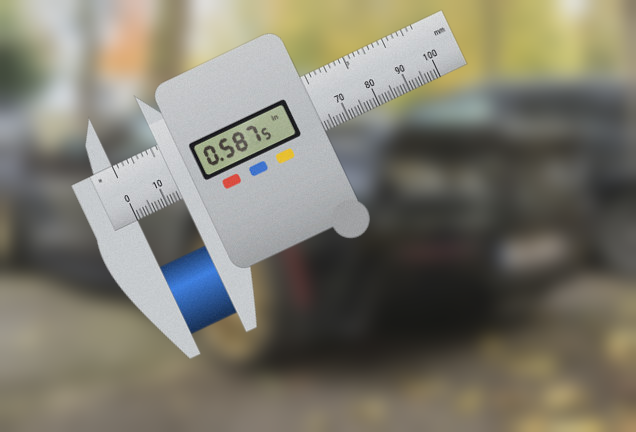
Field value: 0.5875; in
